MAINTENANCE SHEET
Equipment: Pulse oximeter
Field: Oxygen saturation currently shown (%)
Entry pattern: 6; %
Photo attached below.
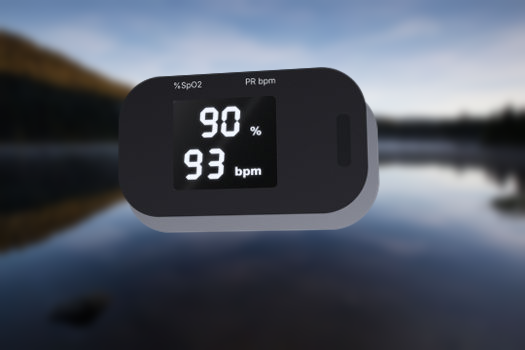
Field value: 90; %
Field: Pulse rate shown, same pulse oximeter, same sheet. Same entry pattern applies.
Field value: 93; bpm
